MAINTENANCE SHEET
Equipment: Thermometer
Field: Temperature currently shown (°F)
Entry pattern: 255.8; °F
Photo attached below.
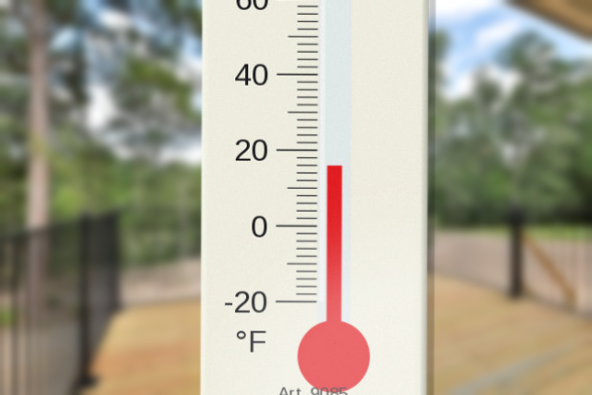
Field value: 16; °F
